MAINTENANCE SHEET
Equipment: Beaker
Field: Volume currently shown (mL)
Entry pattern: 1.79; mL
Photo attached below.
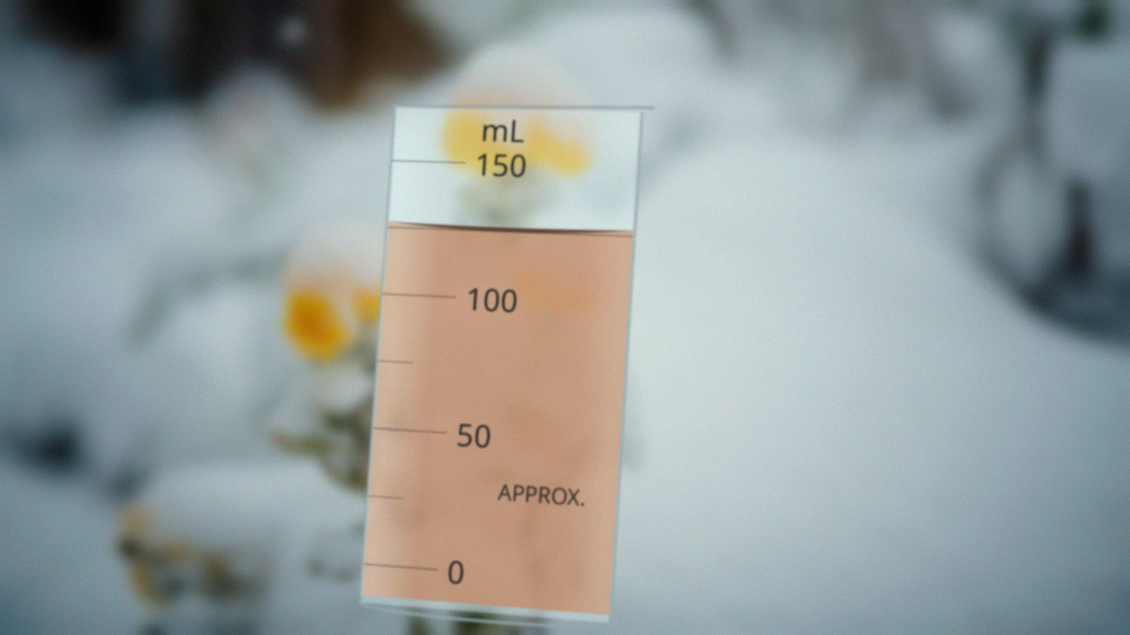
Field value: 125; mL
